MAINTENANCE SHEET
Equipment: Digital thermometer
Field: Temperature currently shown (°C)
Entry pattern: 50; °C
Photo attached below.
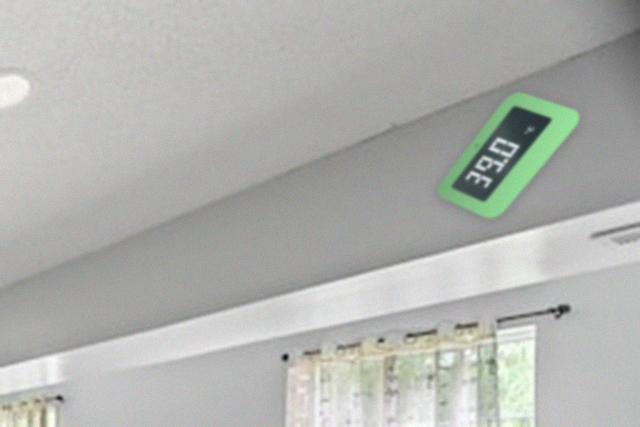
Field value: 39.0; °C
